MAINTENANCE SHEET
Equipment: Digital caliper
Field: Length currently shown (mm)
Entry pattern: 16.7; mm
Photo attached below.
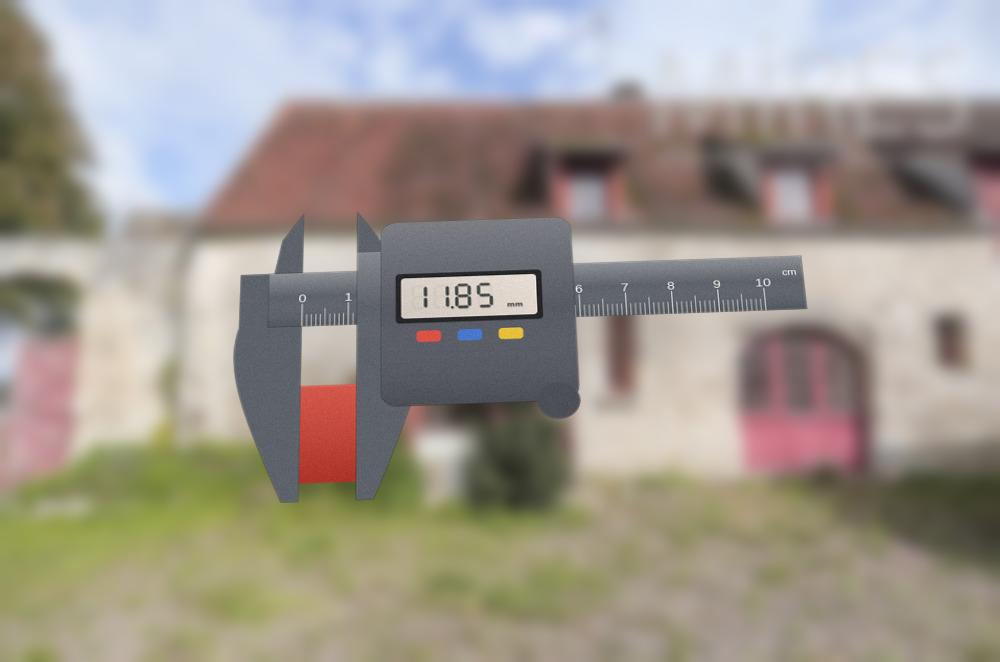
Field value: 11.85; mm
